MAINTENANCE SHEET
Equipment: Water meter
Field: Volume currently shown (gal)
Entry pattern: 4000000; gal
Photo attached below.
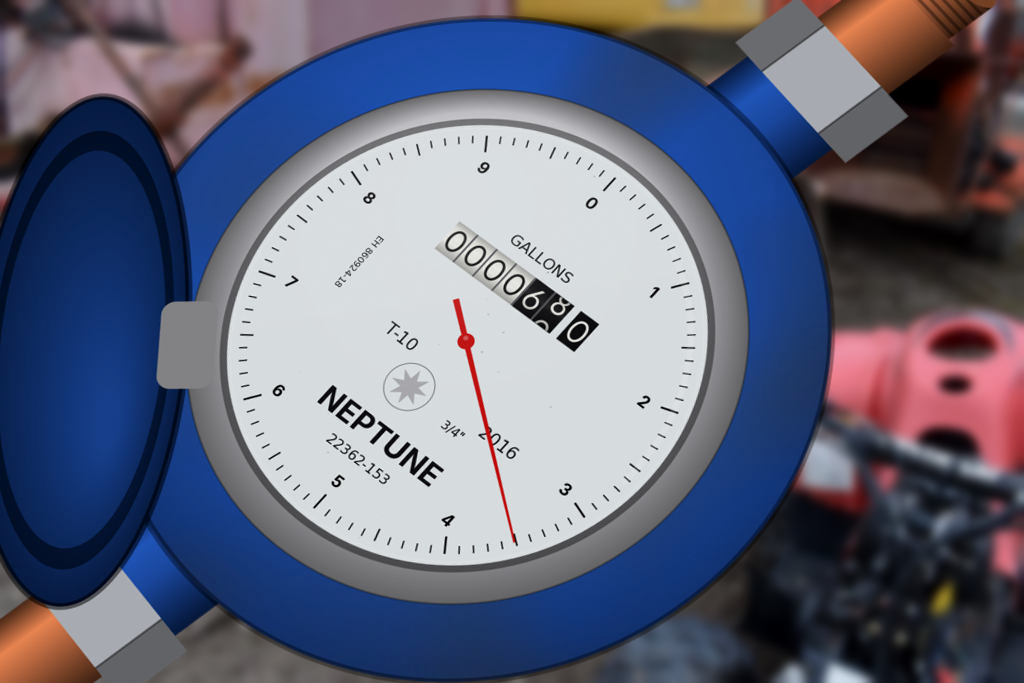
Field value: 683.5; gal
